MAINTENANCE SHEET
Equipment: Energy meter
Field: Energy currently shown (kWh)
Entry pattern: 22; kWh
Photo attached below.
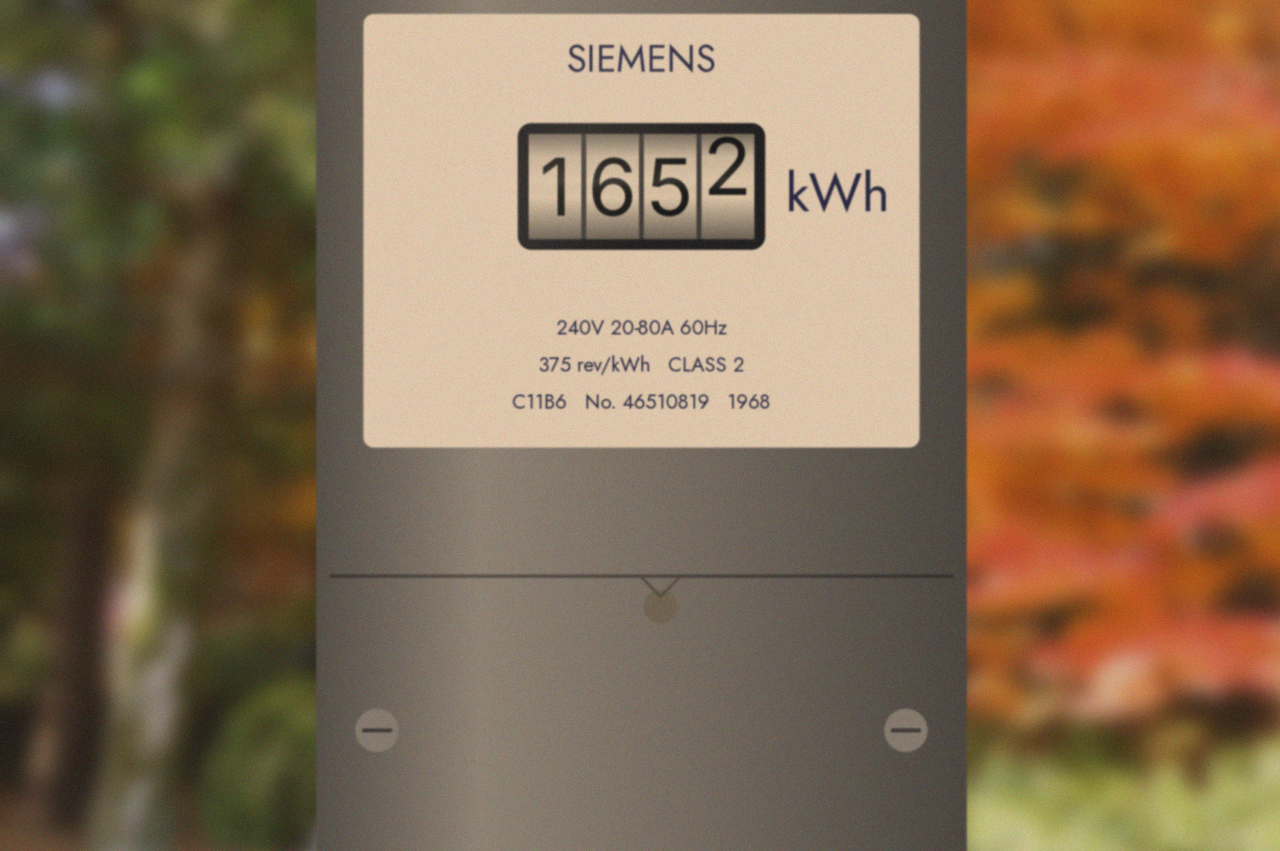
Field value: 1652; kWh
